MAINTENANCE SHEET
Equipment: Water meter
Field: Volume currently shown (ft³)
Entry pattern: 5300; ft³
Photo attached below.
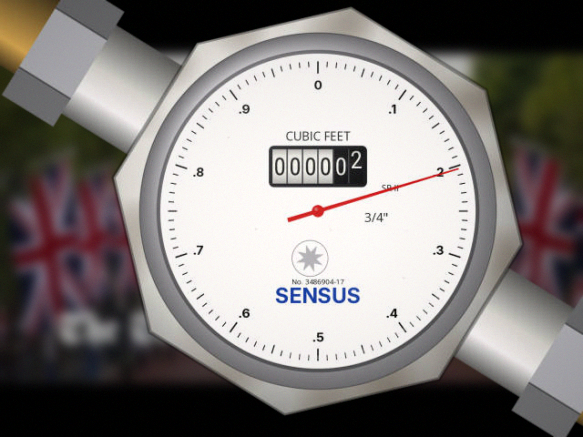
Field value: 2.20; ft³
